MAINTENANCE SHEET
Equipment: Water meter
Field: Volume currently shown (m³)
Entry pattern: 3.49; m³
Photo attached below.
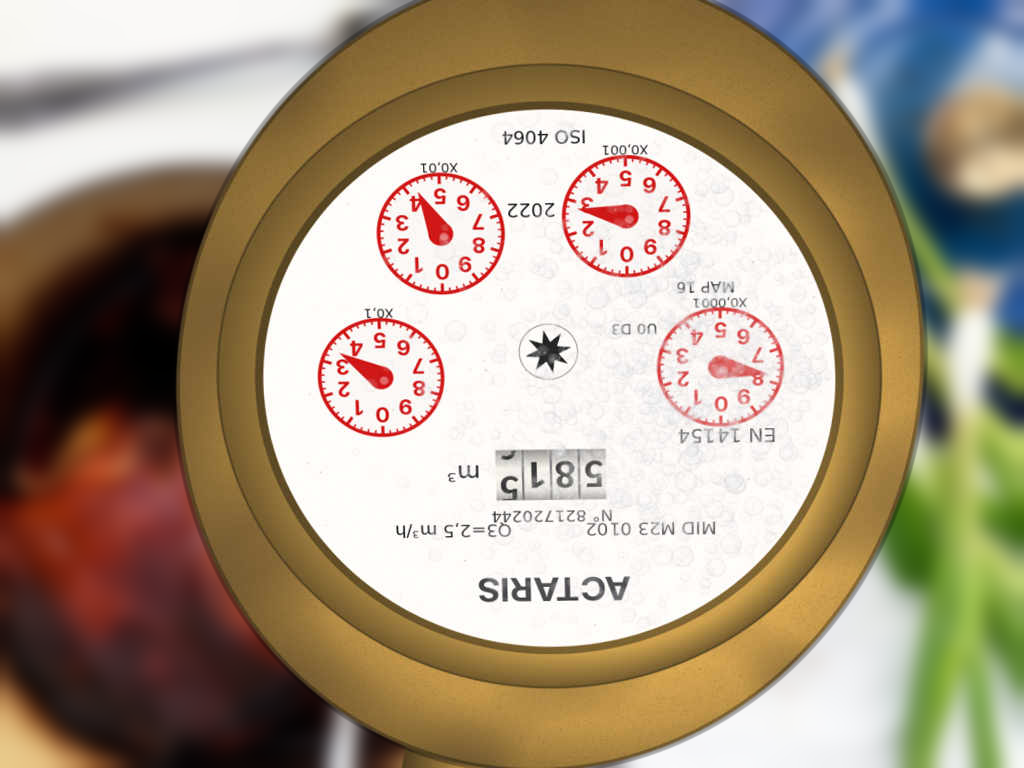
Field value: 5815.3427; m³
